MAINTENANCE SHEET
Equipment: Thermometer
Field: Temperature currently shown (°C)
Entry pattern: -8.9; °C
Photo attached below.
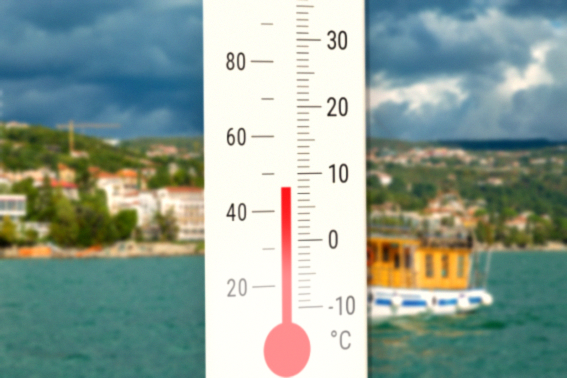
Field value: 8; °C
